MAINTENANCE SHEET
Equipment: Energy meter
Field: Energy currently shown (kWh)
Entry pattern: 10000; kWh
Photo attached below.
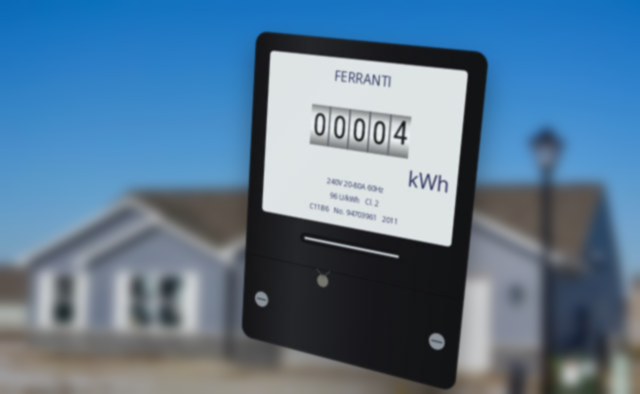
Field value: 4; kWh
